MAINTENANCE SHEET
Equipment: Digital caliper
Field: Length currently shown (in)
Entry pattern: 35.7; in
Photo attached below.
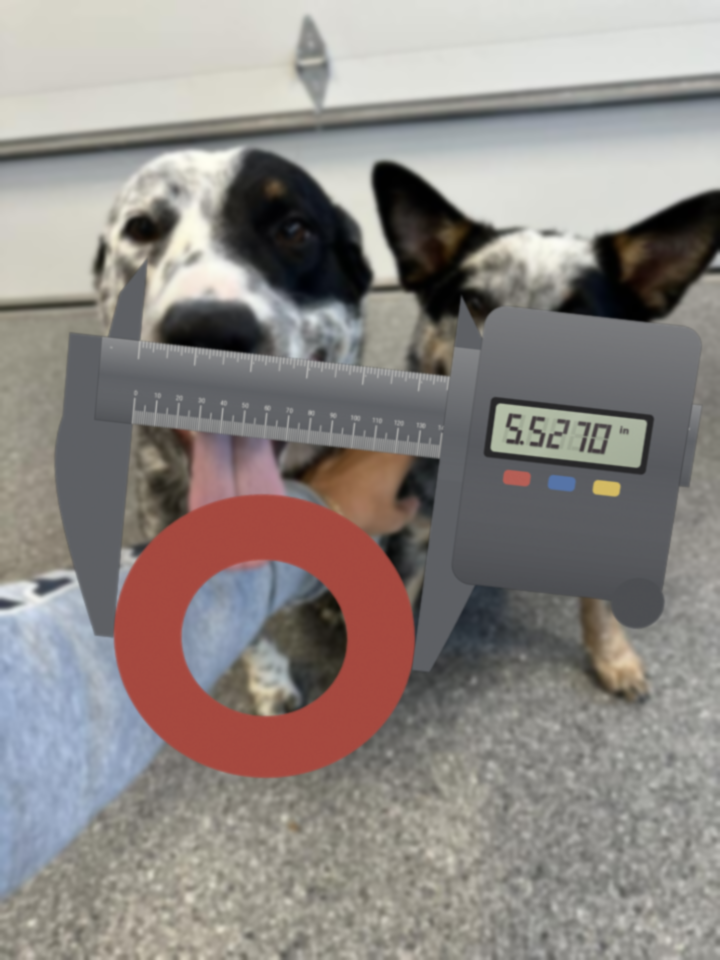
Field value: 5.5270; in
